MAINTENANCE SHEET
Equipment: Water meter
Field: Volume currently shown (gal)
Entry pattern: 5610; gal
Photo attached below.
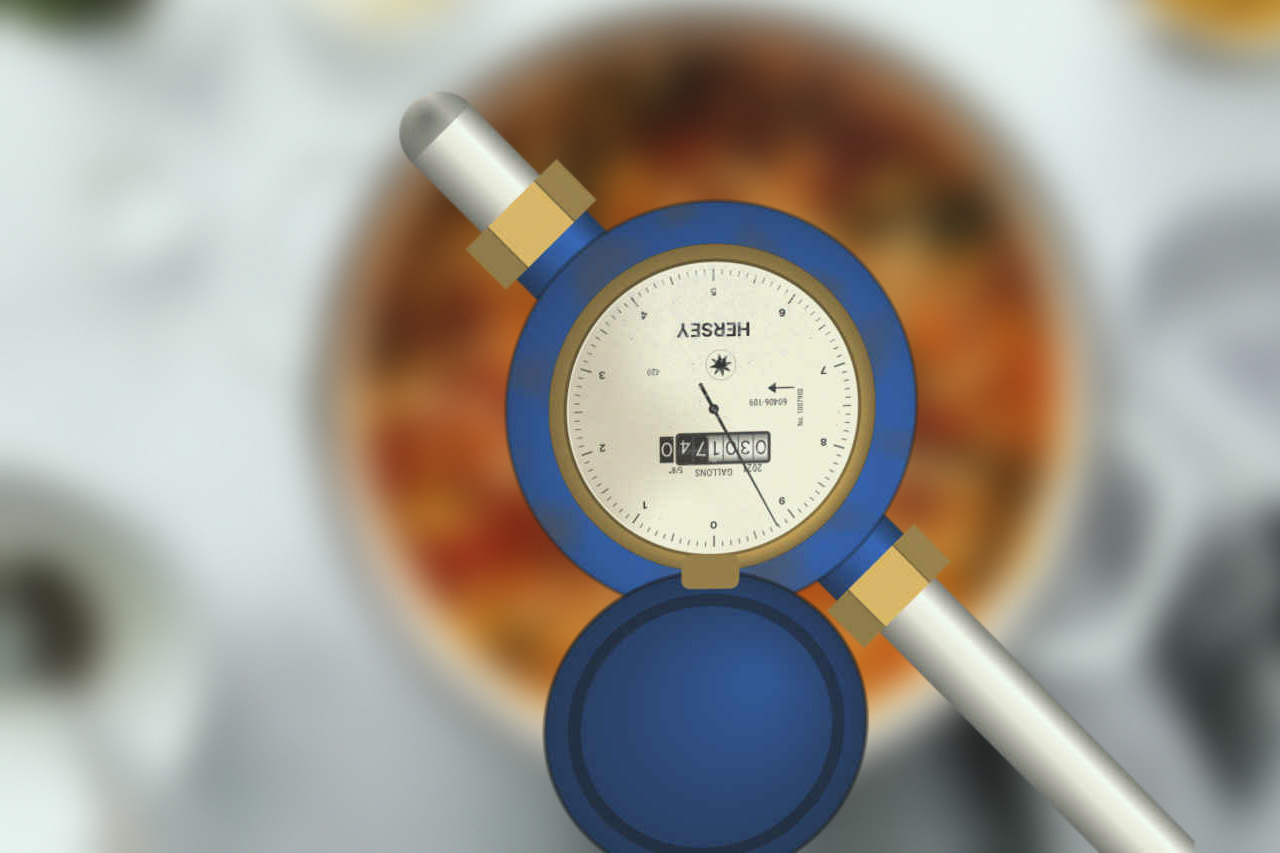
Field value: 301739.2; gal
